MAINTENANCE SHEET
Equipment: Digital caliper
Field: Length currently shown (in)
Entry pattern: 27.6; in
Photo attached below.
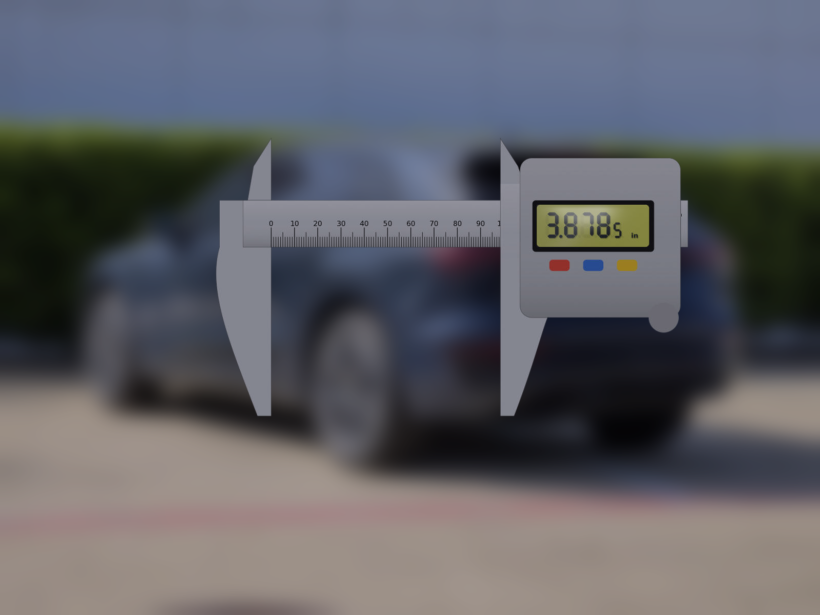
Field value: 3.8785; in
